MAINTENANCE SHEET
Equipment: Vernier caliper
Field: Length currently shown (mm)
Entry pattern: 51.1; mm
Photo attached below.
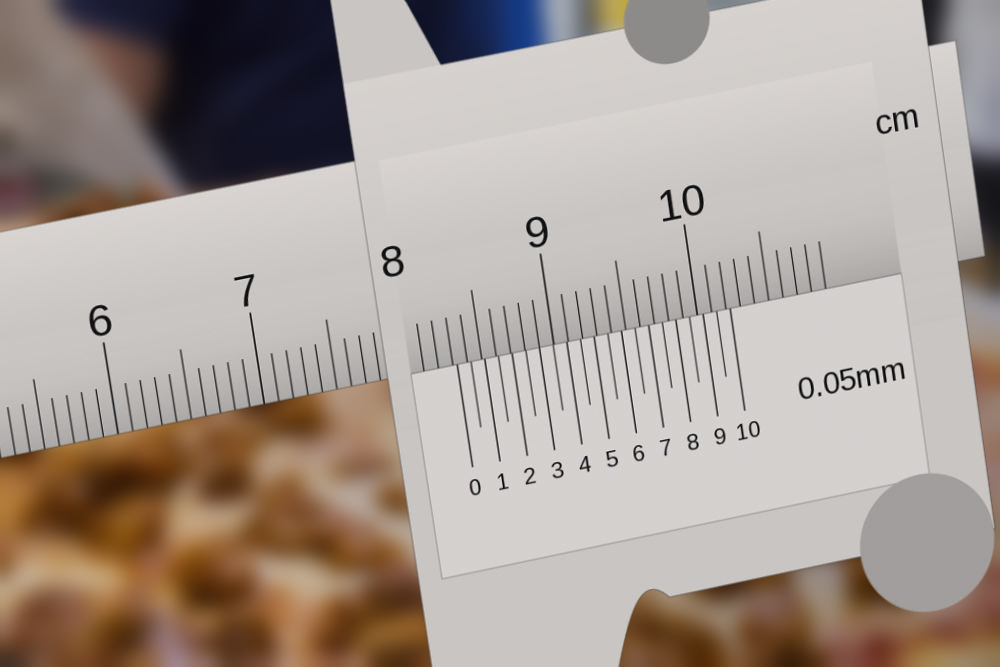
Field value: 83.3; mm
